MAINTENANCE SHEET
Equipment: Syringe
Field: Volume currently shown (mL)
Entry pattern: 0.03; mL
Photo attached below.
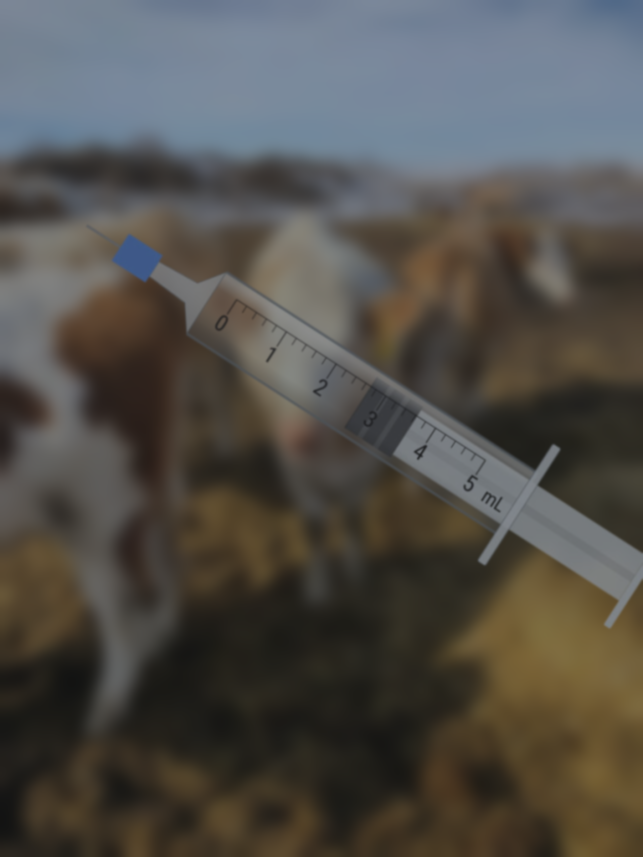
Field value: 2.7; mL
